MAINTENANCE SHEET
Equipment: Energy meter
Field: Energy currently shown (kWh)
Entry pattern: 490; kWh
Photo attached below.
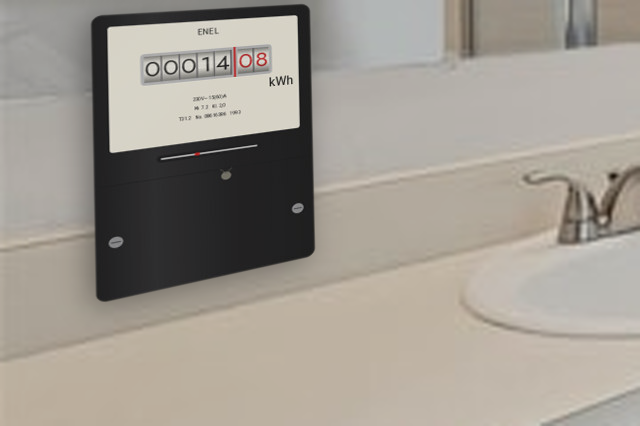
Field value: 14.08; kWh
